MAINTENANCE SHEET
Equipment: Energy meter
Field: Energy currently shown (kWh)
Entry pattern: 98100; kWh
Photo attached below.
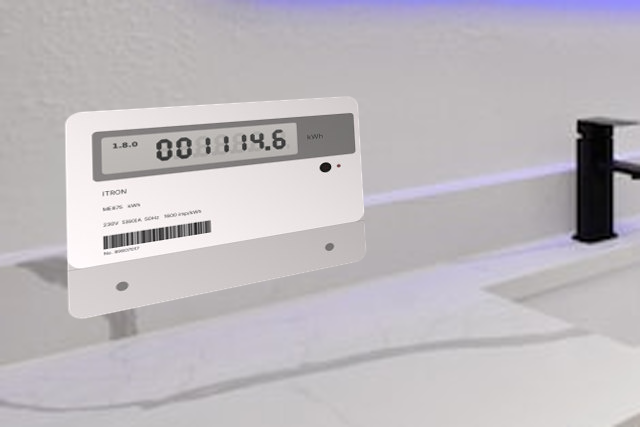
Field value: 1114.6; kWh
